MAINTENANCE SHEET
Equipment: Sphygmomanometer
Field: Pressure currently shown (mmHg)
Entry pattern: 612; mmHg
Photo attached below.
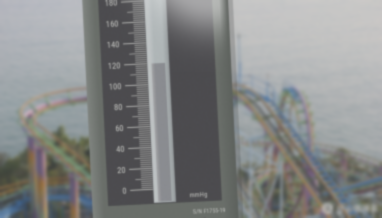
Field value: 120; mmHg
